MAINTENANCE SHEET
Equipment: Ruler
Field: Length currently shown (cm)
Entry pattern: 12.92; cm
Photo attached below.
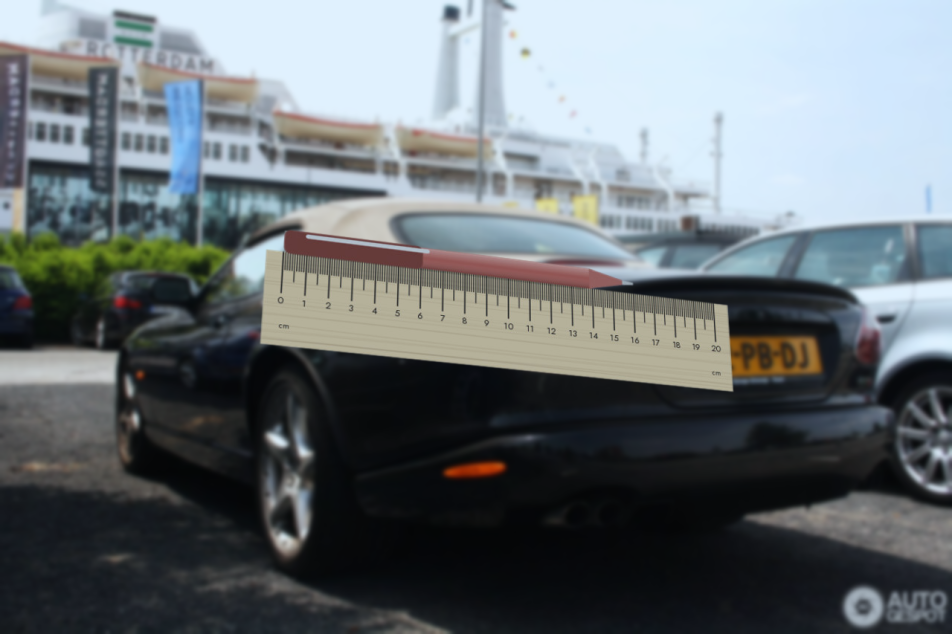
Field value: 16; cm
